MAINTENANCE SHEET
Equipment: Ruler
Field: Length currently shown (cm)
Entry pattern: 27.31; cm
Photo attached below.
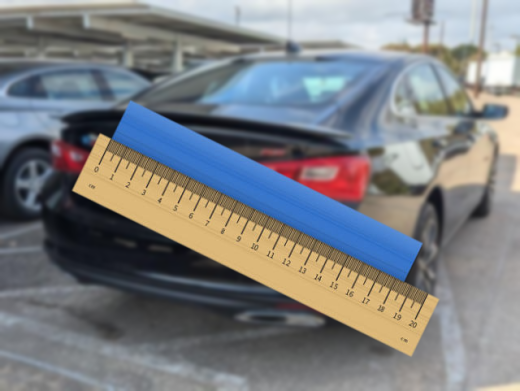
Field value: 18.5; cm
